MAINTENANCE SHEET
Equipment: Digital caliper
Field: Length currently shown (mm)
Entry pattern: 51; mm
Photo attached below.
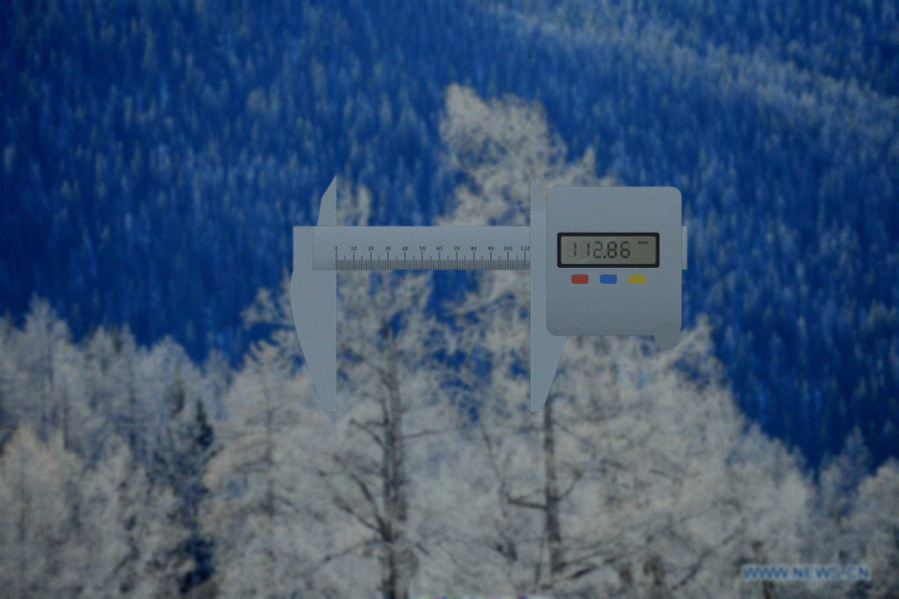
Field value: 112.86; mm
